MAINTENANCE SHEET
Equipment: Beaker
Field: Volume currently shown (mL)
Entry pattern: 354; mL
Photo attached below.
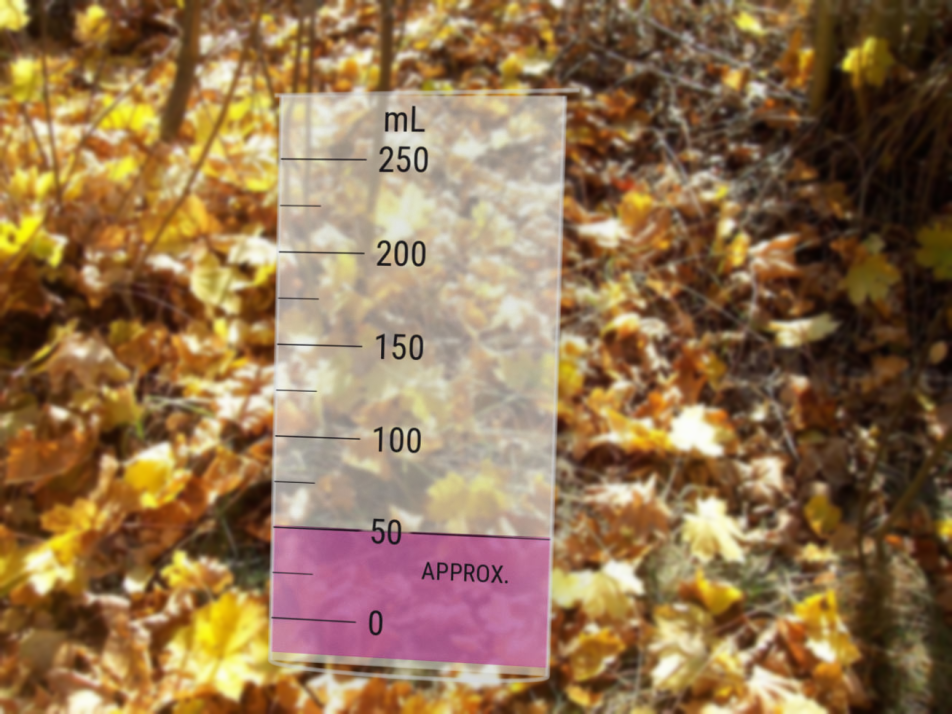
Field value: 50; mL
